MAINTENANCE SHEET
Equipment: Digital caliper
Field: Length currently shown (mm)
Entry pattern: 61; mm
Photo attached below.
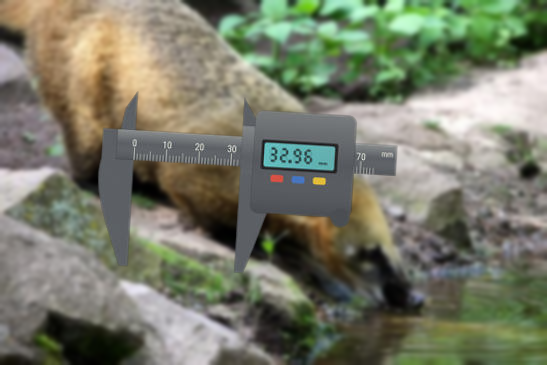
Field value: 32.96; mm
